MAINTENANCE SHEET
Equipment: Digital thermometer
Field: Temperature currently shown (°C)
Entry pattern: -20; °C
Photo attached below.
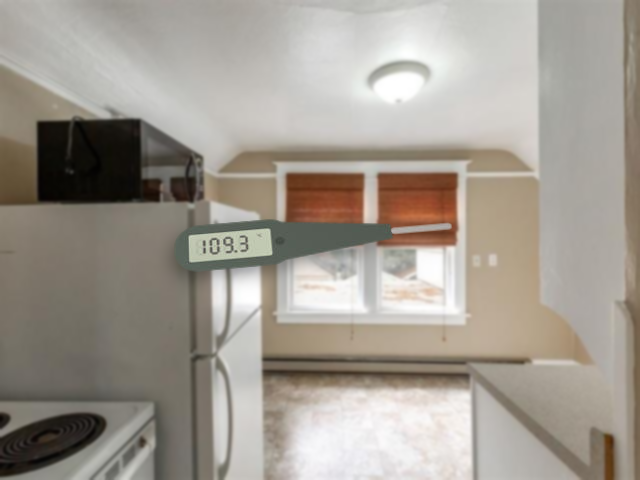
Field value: 109.3; °C
